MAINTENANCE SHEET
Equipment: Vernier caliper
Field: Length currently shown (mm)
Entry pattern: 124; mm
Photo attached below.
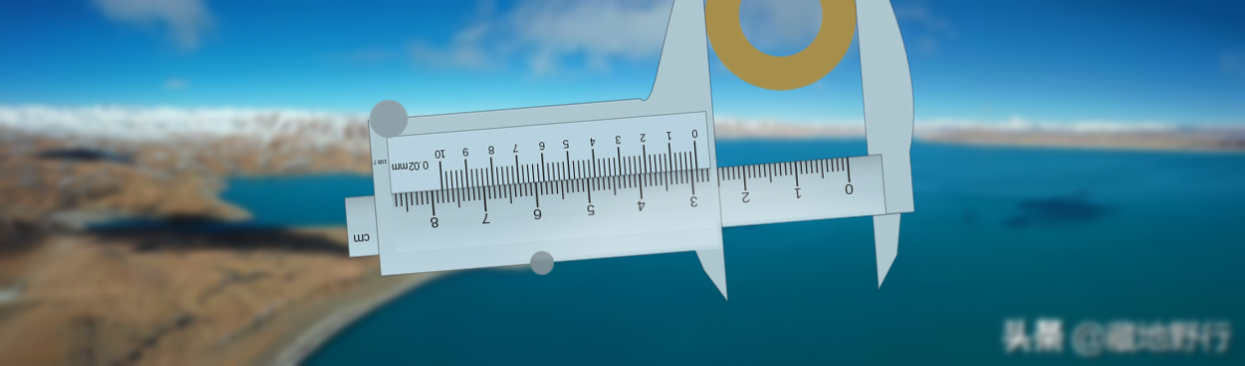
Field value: 29.0; mm
